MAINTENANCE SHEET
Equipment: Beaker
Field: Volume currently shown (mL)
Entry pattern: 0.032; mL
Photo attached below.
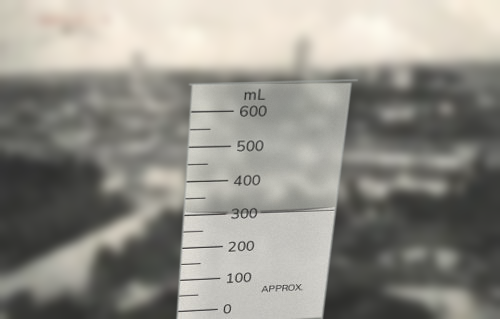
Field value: 300; mL
